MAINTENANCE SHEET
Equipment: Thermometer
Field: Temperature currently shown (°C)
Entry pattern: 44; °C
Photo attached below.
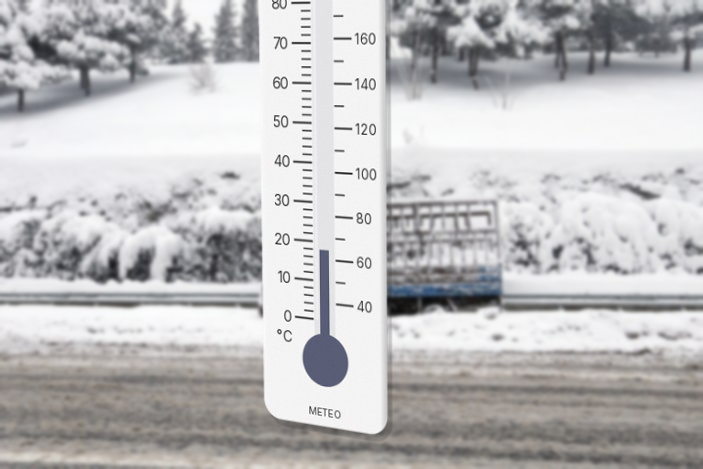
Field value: 18; °C
